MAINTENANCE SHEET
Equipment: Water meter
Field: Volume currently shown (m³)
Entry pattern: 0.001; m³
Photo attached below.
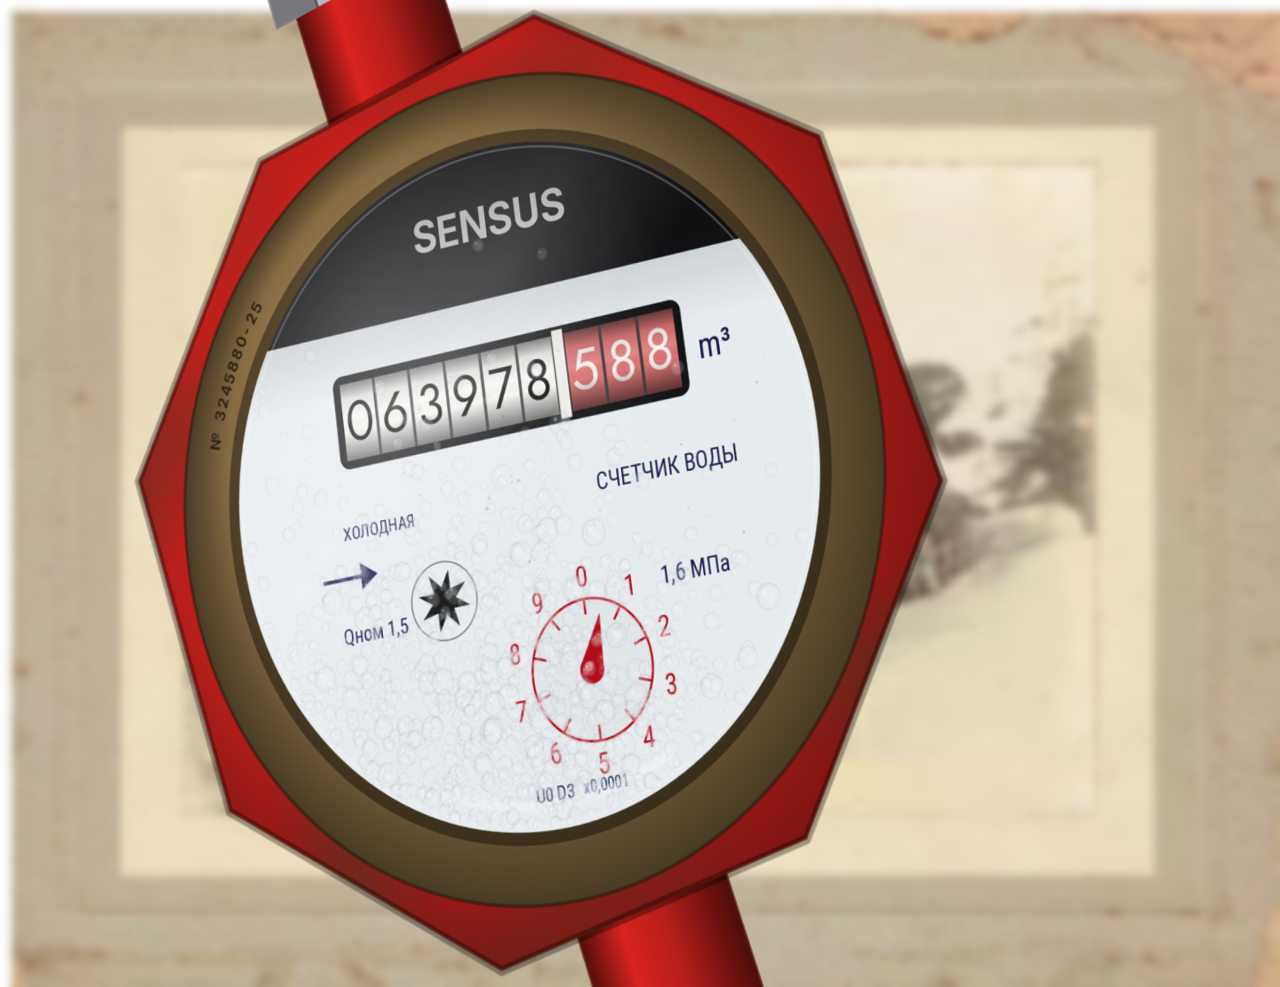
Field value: 63978.5880; m³
